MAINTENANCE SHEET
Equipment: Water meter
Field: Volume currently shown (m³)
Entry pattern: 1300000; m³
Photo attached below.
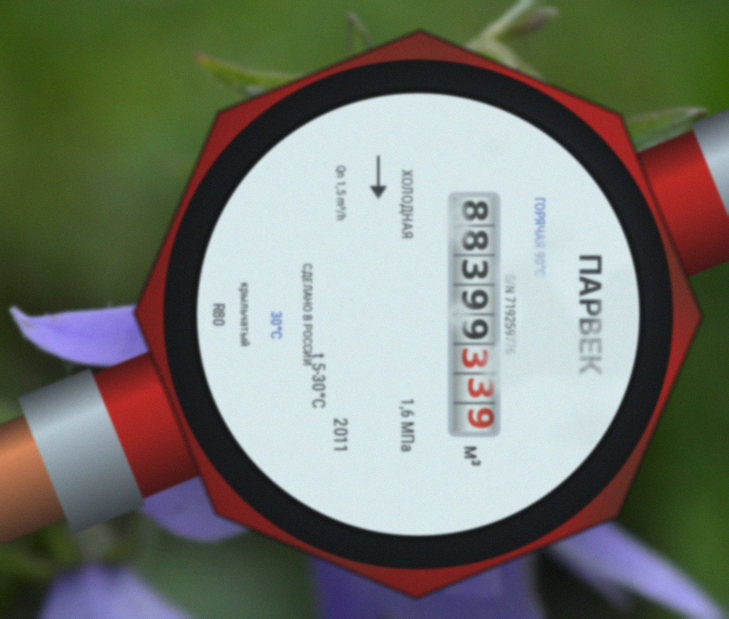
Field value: 88399.339; m³
